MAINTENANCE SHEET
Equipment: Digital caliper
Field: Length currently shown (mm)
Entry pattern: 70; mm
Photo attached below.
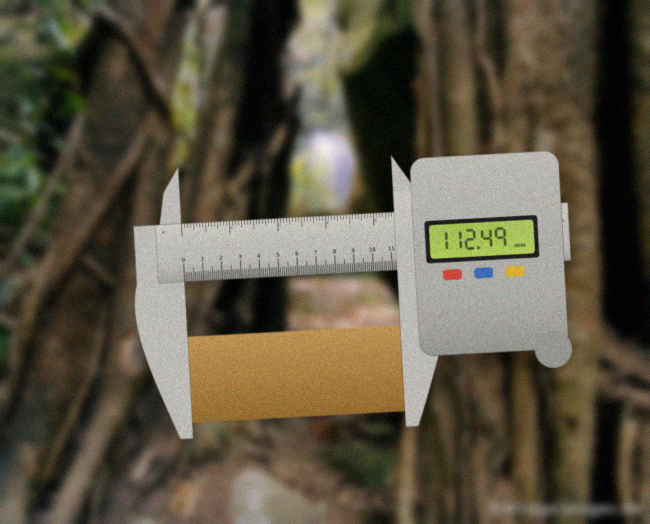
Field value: 112.49; mm
